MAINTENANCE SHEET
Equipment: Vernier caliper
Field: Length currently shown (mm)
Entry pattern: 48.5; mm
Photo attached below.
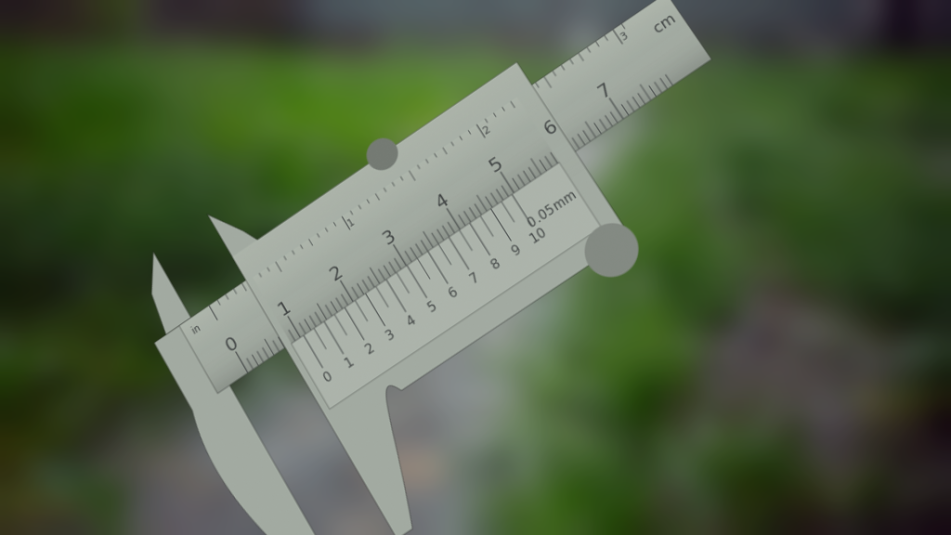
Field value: 10.6; mm
